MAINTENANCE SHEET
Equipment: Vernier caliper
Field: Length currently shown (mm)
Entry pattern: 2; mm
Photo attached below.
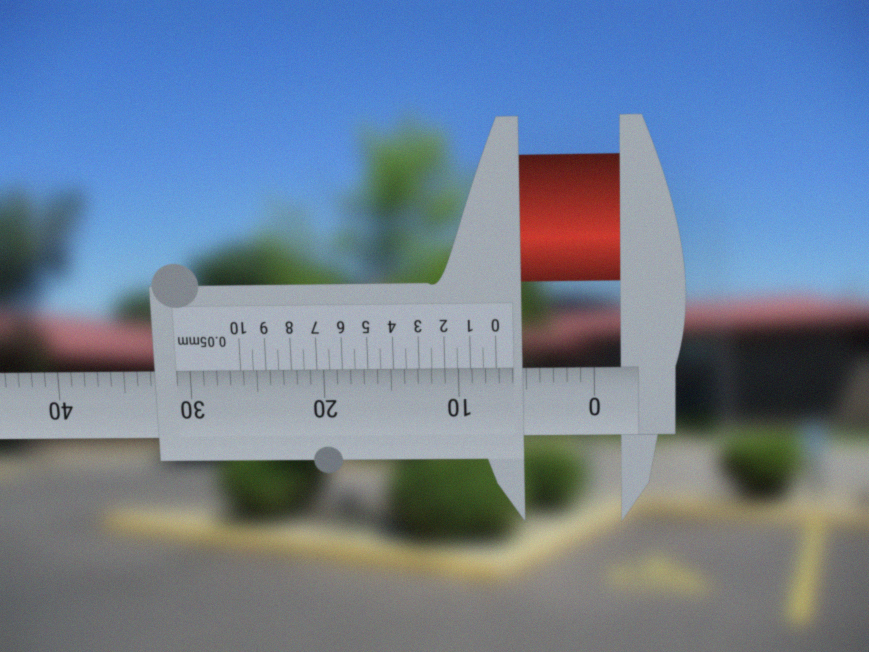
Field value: 7.2; mm
